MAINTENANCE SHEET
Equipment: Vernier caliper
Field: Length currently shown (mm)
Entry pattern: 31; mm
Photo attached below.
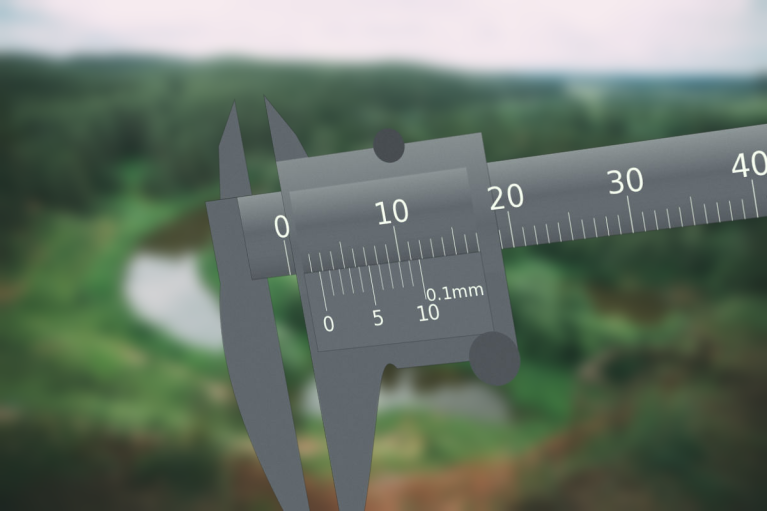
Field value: 2.7; mm
